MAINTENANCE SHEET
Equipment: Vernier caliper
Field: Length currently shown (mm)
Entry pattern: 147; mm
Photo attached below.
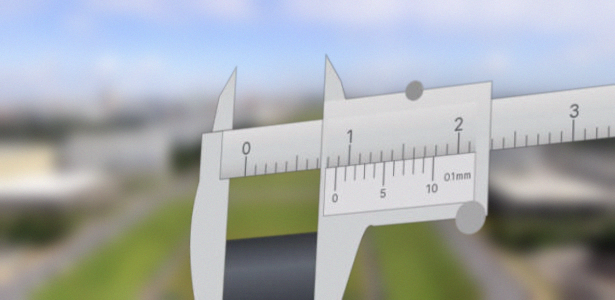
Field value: 8.8; mm
